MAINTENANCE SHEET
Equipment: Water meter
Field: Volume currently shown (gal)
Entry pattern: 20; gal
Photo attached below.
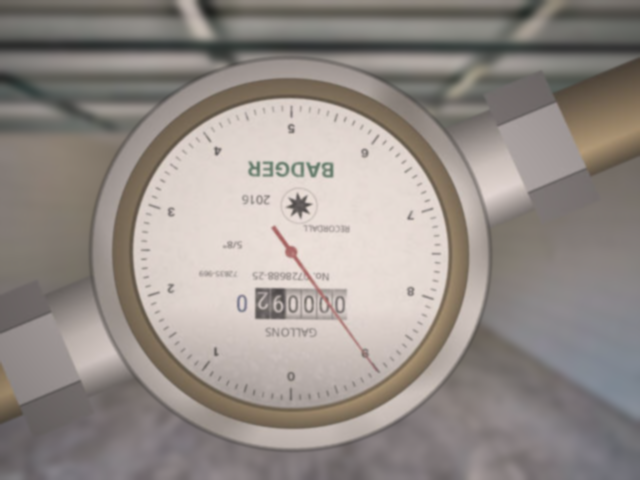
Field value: 919.0; gal
